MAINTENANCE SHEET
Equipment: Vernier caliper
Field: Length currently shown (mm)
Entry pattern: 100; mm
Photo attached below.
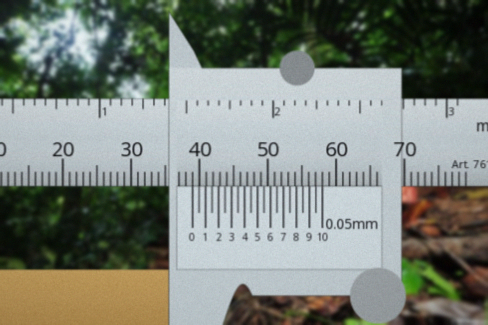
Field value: 39.0; mm
